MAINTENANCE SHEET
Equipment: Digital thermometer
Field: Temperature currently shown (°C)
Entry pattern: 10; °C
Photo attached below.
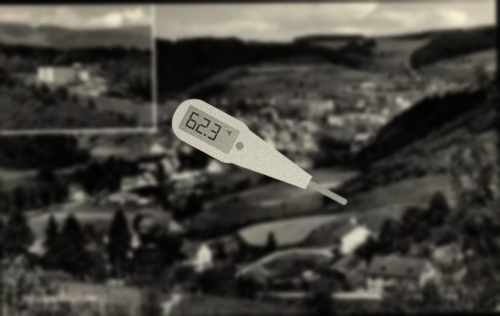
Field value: 62.3; °C
